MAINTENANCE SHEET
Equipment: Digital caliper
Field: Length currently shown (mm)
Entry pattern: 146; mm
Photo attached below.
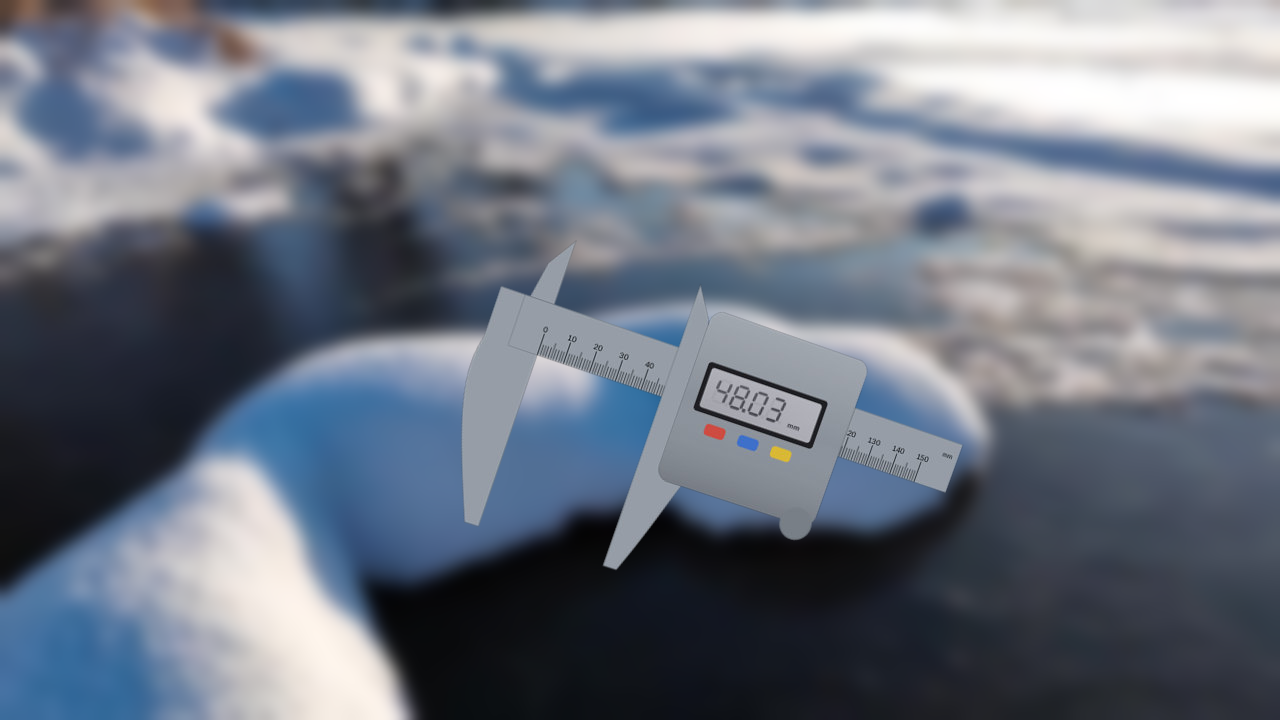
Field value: 48.03; mm
